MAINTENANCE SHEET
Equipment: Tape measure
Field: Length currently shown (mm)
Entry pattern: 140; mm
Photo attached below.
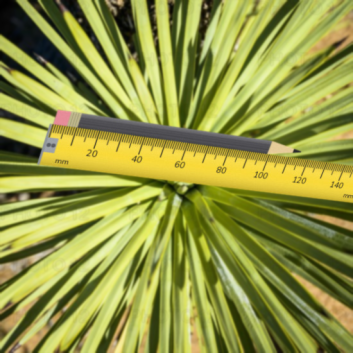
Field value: 115; mm
